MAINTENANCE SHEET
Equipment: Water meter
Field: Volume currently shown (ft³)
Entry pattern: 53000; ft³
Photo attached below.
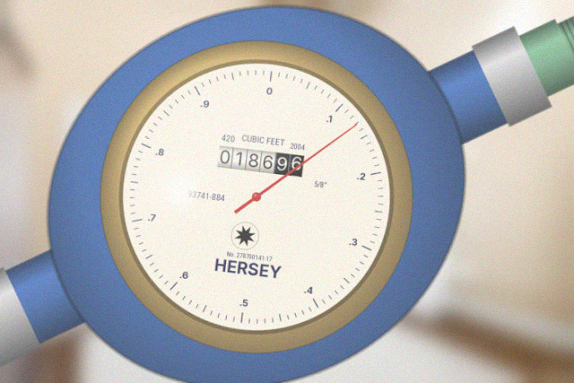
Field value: 18696.13; ft³
